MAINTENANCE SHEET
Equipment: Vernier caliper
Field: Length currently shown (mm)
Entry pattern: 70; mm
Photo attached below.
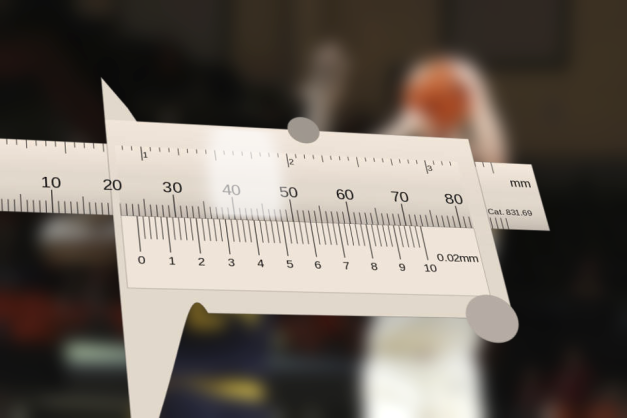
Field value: 23.6; mm
